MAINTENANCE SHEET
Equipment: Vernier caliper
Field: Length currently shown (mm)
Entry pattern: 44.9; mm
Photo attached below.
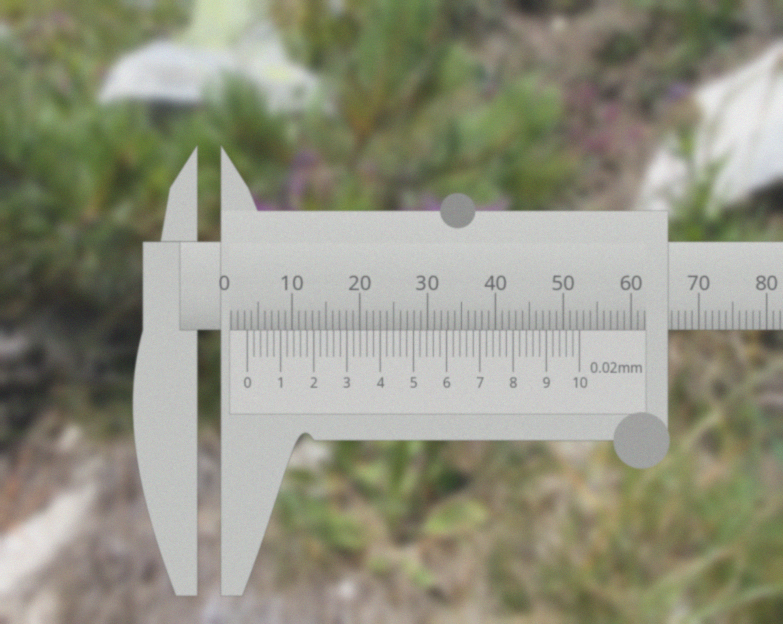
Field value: 3.4; mm
